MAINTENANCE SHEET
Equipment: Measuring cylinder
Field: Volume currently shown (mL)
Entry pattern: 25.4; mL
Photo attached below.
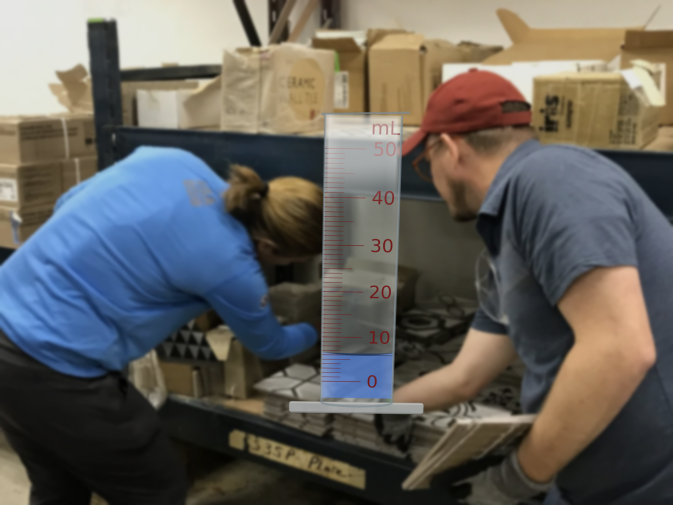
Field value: 6; mL
